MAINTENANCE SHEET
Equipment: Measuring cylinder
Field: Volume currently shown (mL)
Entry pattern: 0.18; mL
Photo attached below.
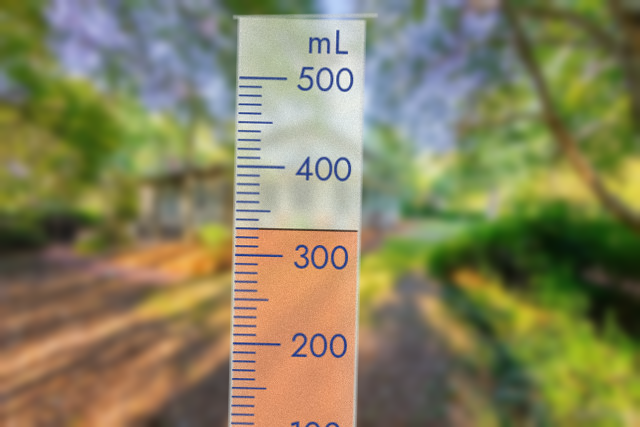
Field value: 330; mL
